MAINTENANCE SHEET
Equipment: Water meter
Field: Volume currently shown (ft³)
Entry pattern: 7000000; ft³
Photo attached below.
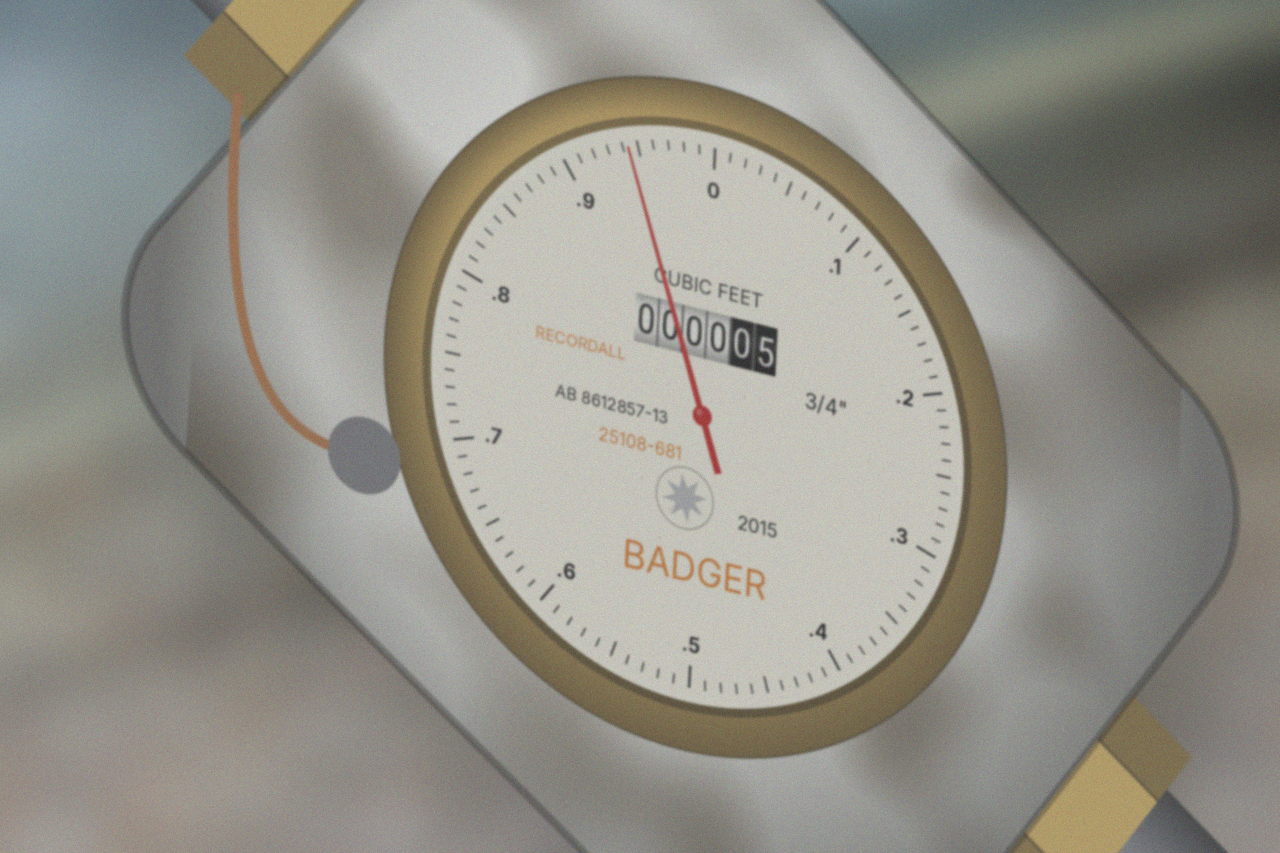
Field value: 4.94; ft³
